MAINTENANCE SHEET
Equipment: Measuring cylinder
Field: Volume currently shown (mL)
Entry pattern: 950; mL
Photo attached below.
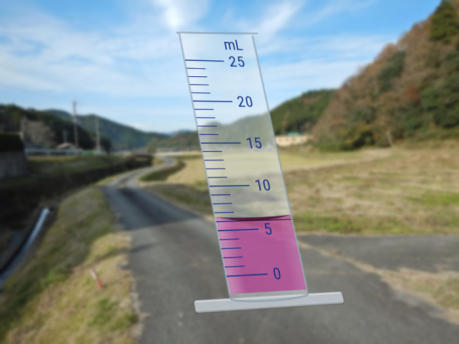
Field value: 6; mL
